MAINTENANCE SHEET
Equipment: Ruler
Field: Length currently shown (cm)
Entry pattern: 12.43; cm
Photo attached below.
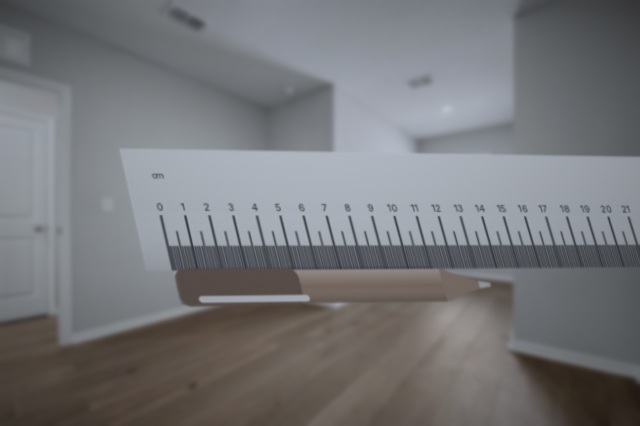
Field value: 13.5; cm
